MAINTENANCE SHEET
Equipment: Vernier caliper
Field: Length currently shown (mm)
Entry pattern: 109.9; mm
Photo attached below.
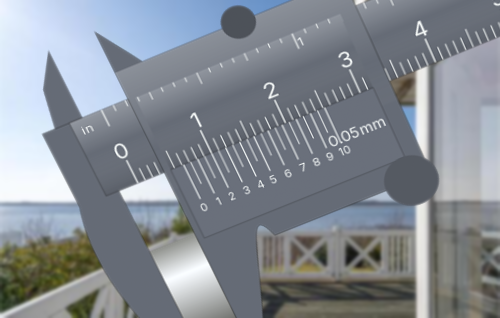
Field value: 6.2; mm
